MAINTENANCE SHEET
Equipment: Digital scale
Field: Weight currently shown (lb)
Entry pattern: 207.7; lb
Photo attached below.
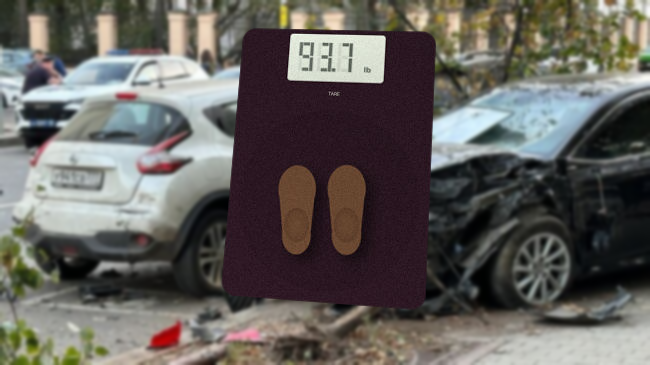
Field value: 93.7; lb
